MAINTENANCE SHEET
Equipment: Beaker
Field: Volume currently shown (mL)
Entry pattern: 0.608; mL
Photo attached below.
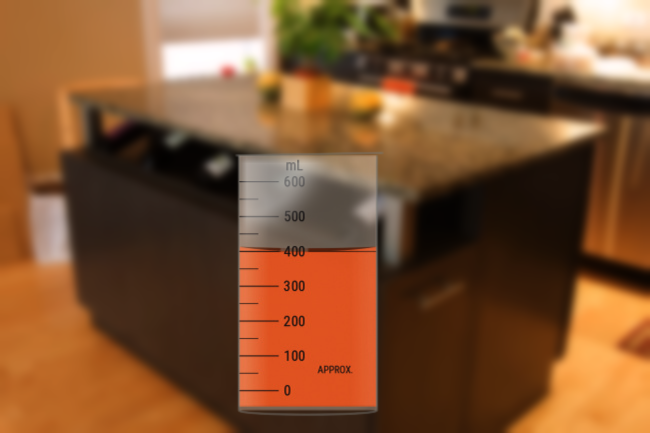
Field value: 400; mL
